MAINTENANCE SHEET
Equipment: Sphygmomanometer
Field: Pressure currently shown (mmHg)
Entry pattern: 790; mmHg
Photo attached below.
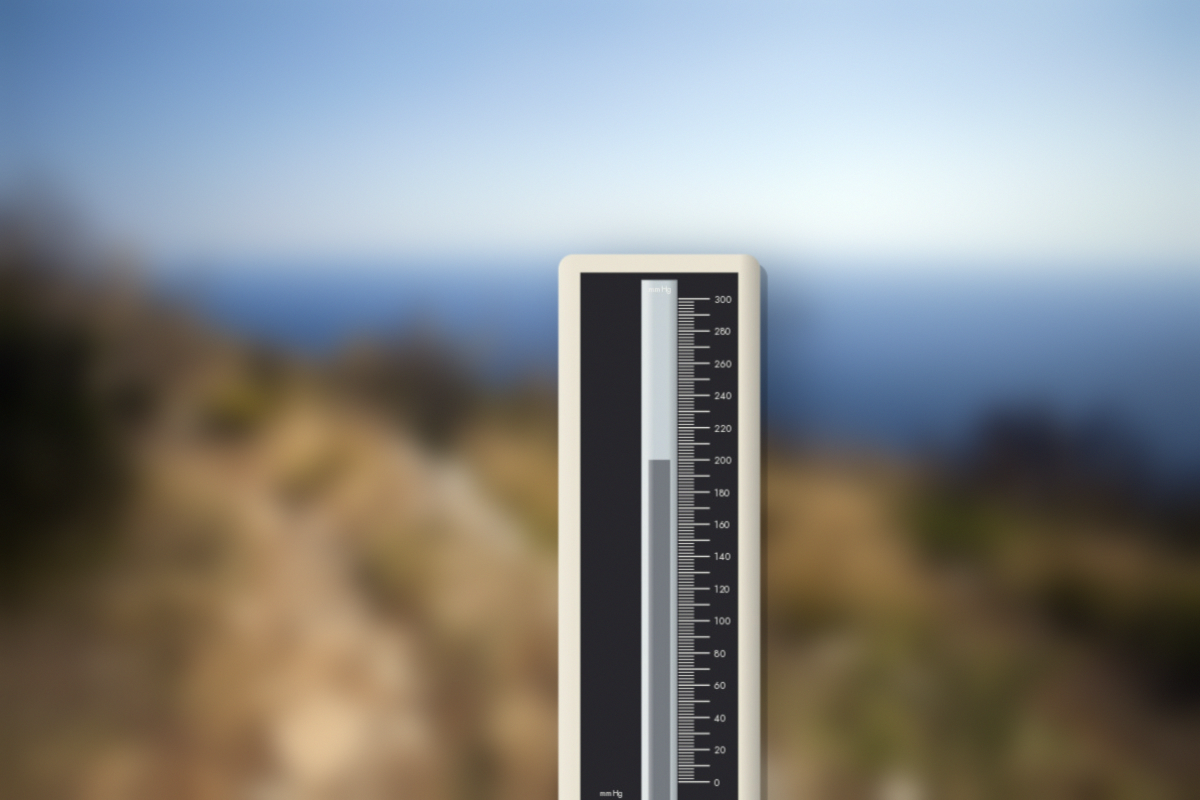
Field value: 200; mmHg
